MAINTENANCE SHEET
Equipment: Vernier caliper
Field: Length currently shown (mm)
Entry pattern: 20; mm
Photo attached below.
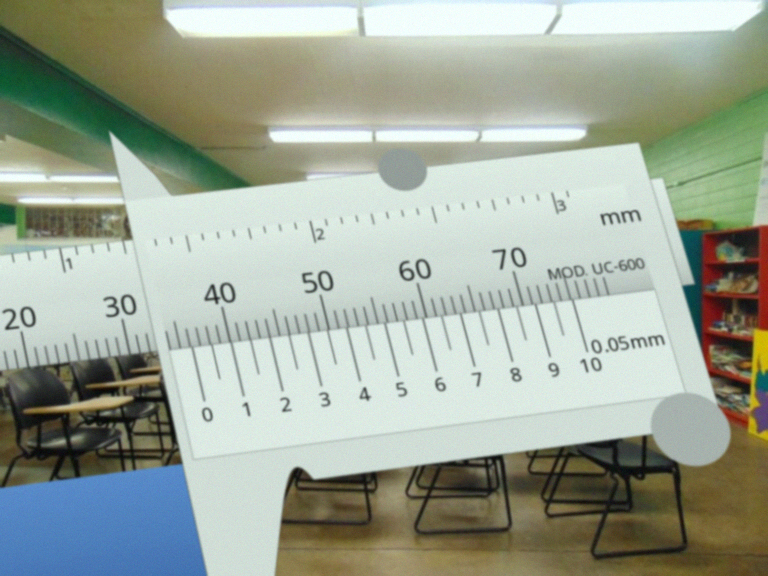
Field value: 36.2; mm
